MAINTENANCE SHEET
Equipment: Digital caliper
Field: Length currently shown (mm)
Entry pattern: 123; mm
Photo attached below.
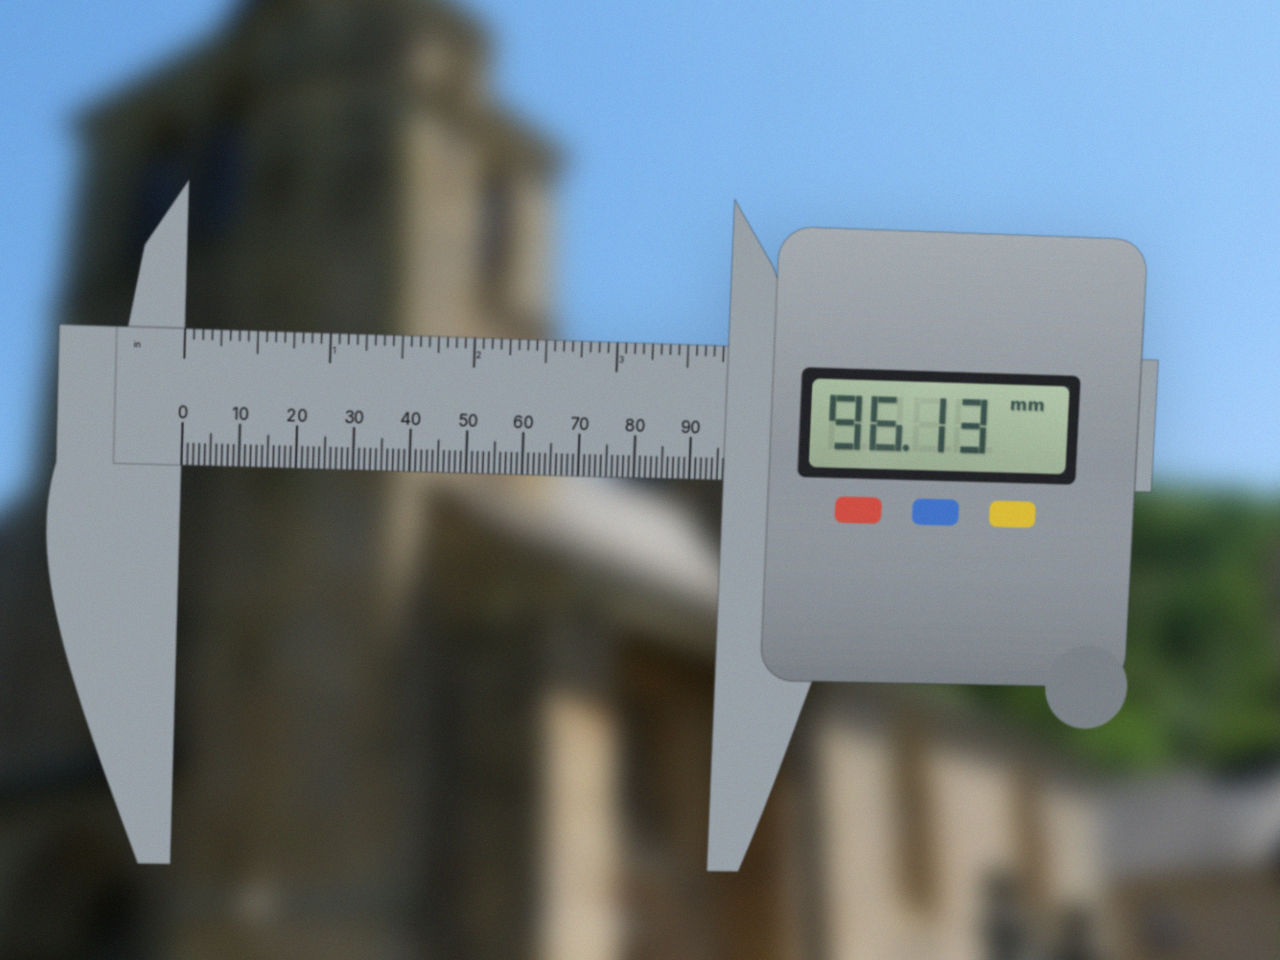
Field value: 96.13; mm
